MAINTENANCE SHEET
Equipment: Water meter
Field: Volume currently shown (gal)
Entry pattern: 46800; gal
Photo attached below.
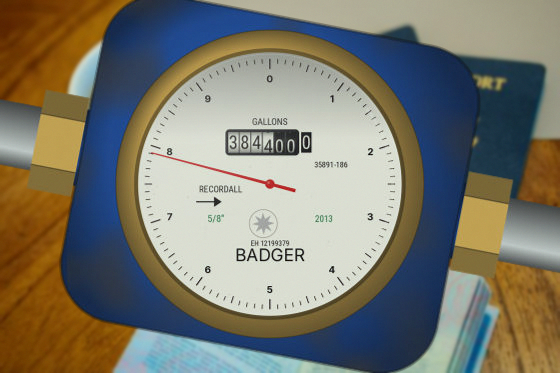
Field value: 3843997.9; gal
